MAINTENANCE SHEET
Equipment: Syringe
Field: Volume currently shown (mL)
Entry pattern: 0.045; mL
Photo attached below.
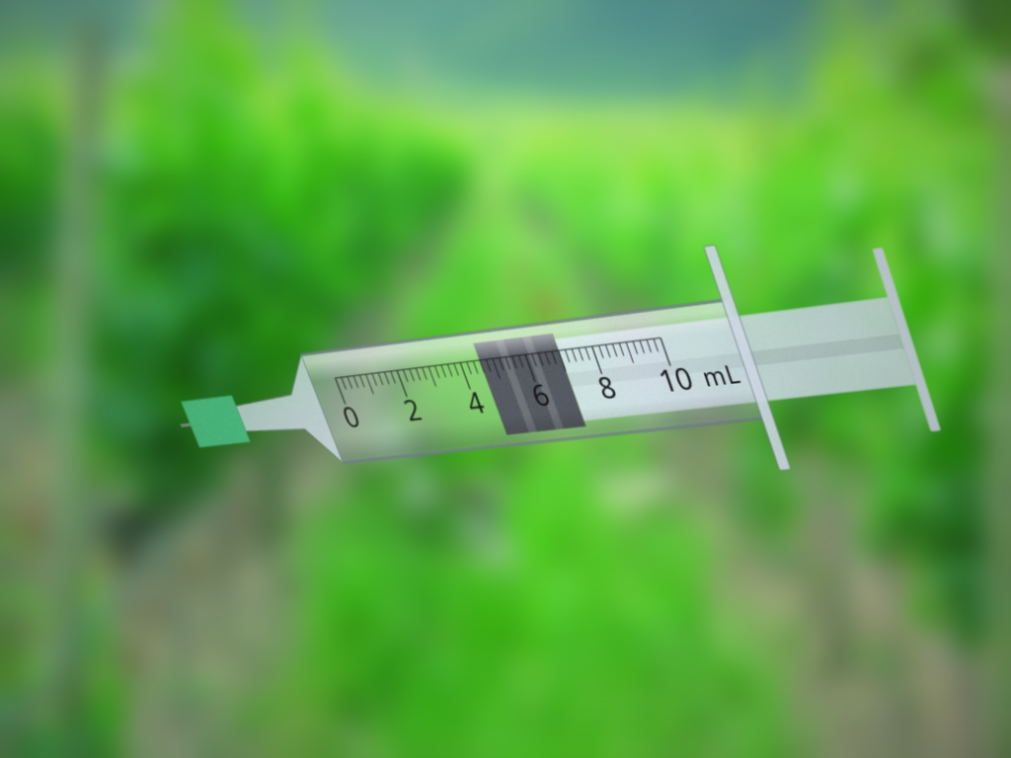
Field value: 4.6; mL
